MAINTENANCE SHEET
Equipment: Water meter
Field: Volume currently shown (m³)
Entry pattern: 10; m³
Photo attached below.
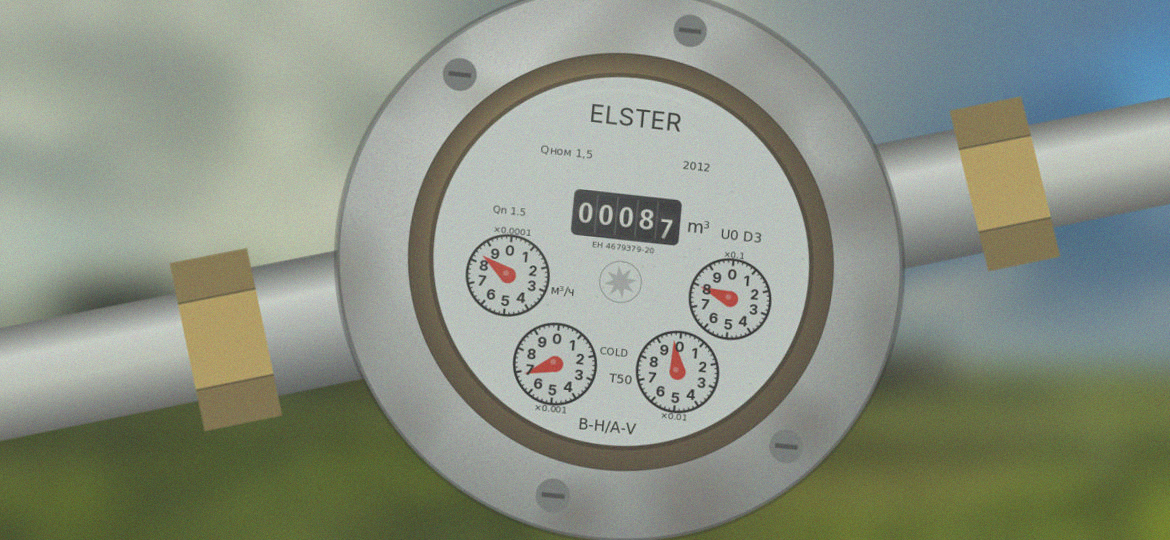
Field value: 86.7968; m³
